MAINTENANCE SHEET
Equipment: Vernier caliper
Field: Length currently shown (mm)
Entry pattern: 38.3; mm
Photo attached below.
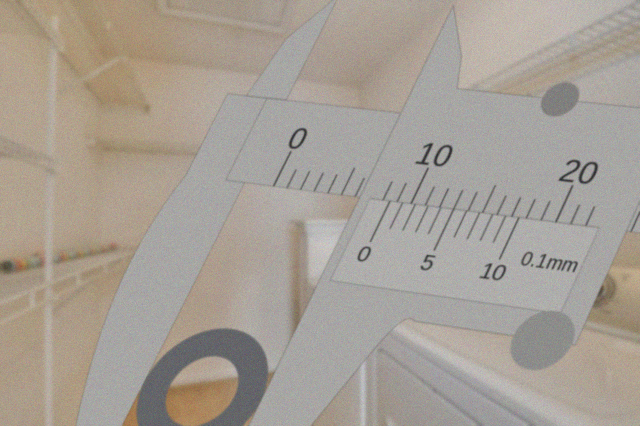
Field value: 8.5; mm
